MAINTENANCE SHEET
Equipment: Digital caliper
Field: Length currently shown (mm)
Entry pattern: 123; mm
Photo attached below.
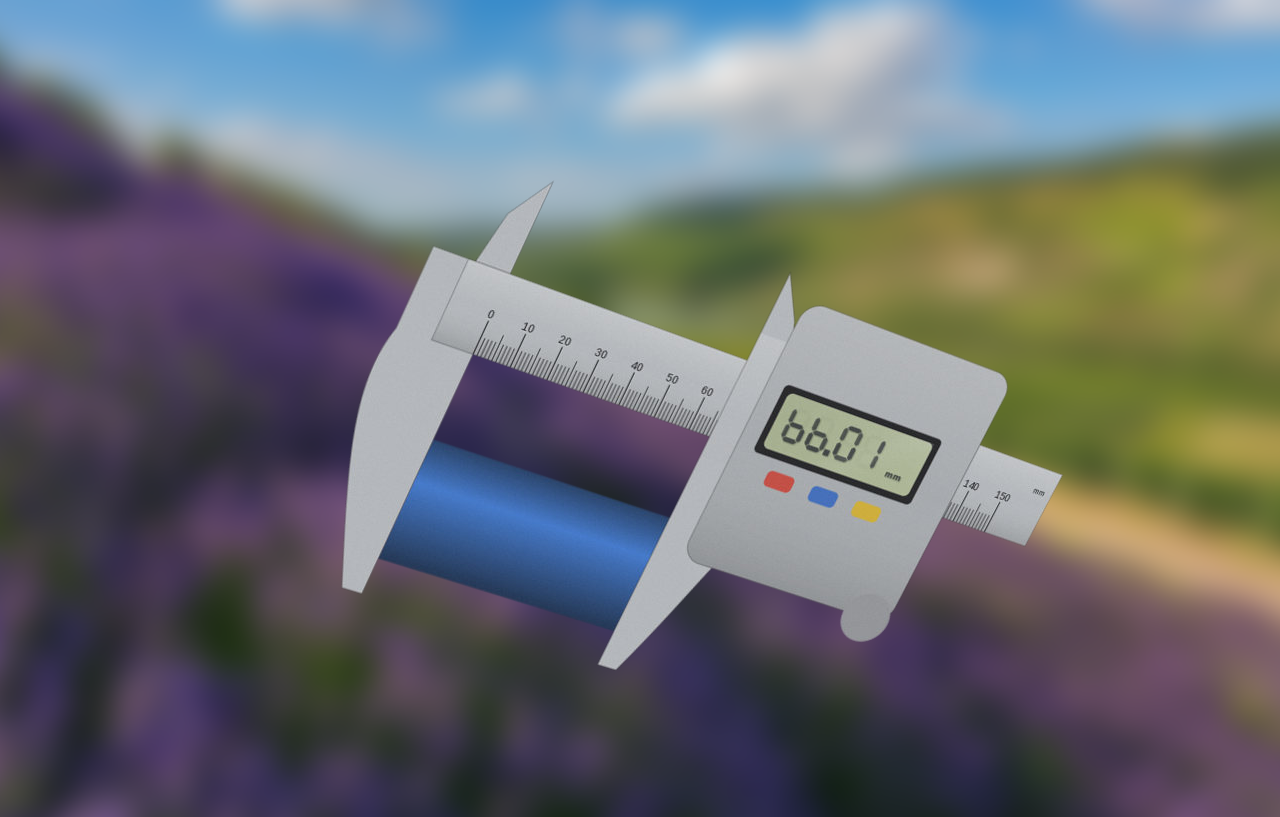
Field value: 66.01; mm
